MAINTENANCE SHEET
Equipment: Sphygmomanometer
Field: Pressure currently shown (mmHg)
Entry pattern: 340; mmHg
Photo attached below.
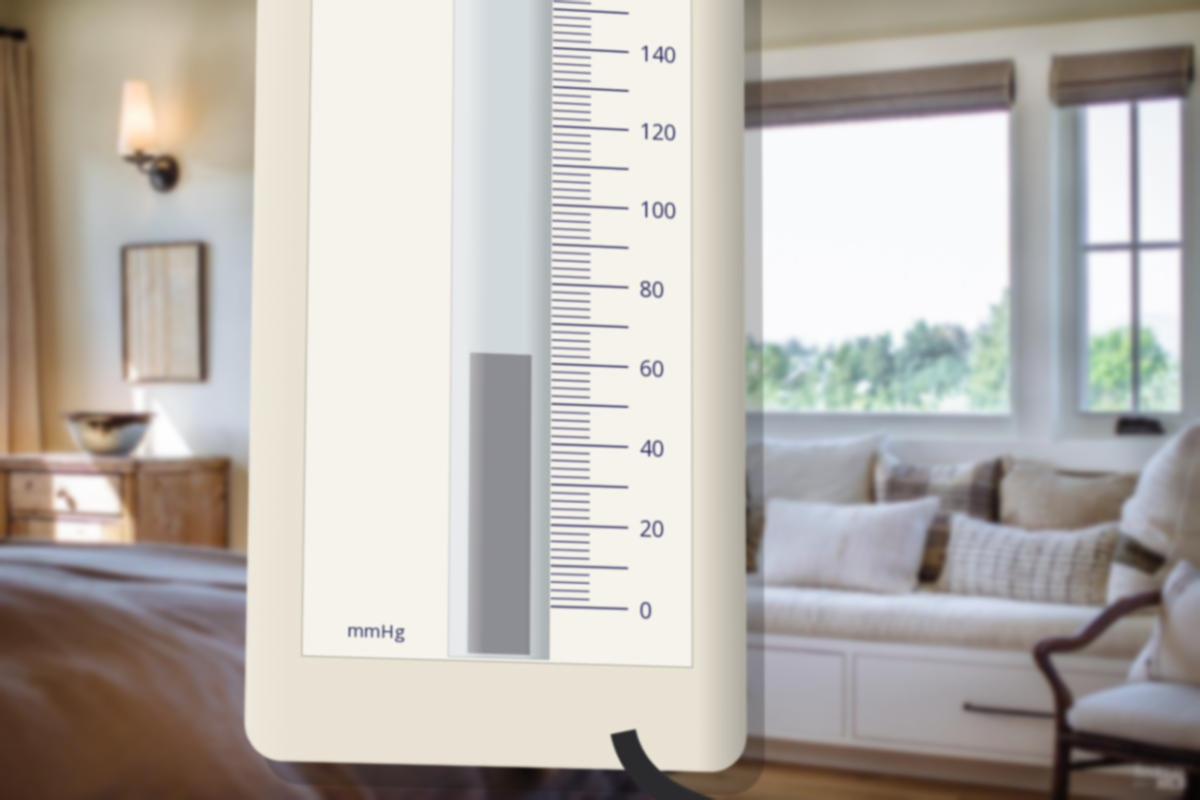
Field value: 62; mmHg
